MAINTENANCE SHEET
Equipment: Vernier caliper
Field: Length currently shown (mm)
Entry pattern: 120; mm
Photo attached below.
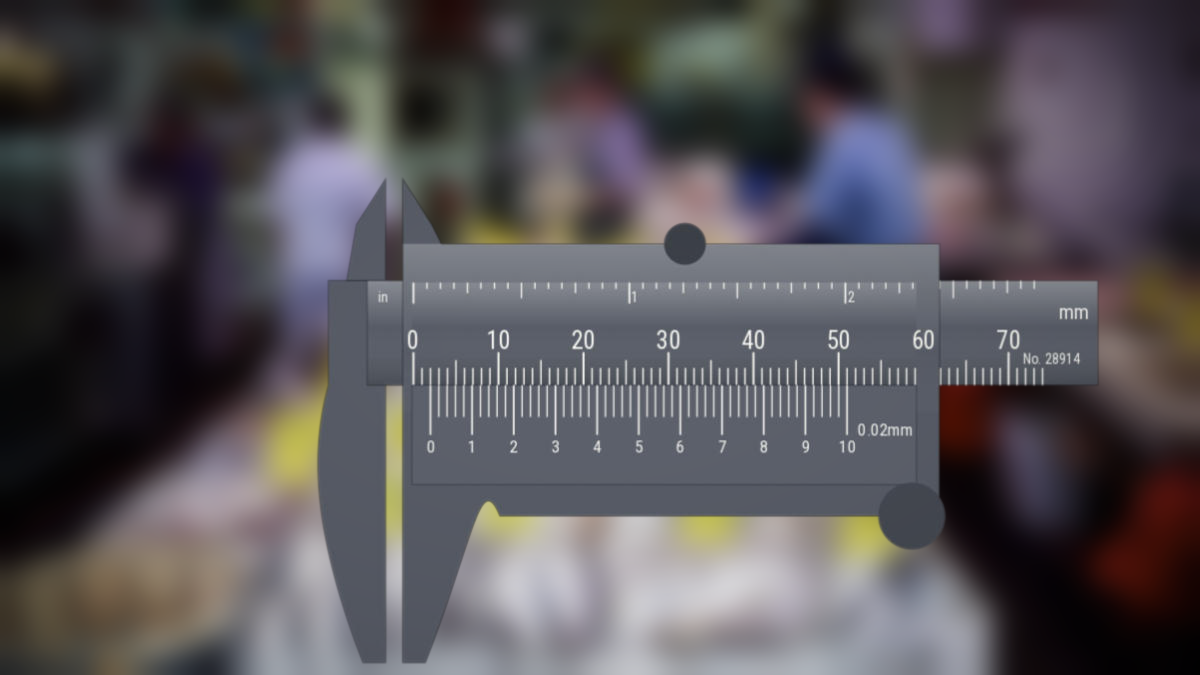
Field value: 2.0; mm
